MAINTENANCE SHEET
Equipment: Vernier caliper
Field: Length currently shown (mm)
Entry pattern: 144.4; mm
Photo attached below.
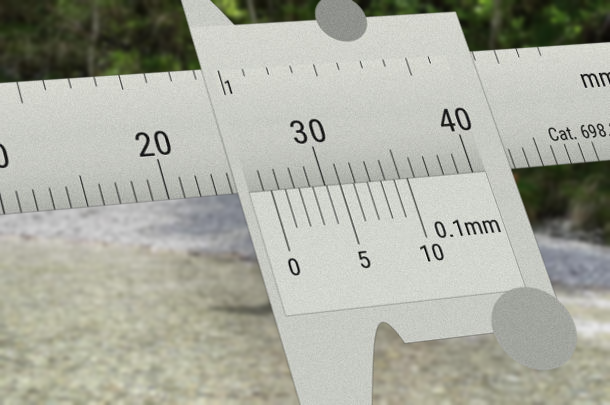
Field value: 26.5; mm
